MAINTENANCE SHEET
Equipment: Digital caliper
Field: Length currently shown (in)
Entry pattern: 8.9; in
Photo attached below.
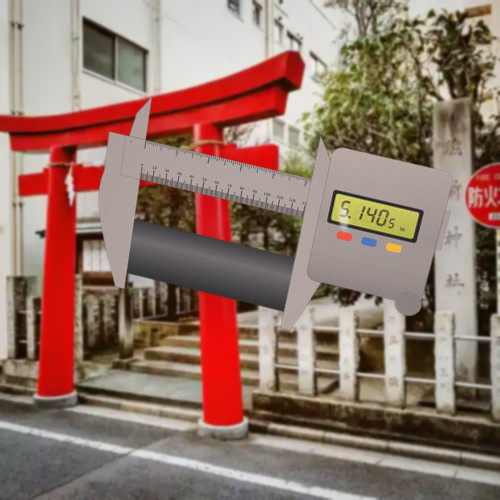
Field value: 5.1405; in
